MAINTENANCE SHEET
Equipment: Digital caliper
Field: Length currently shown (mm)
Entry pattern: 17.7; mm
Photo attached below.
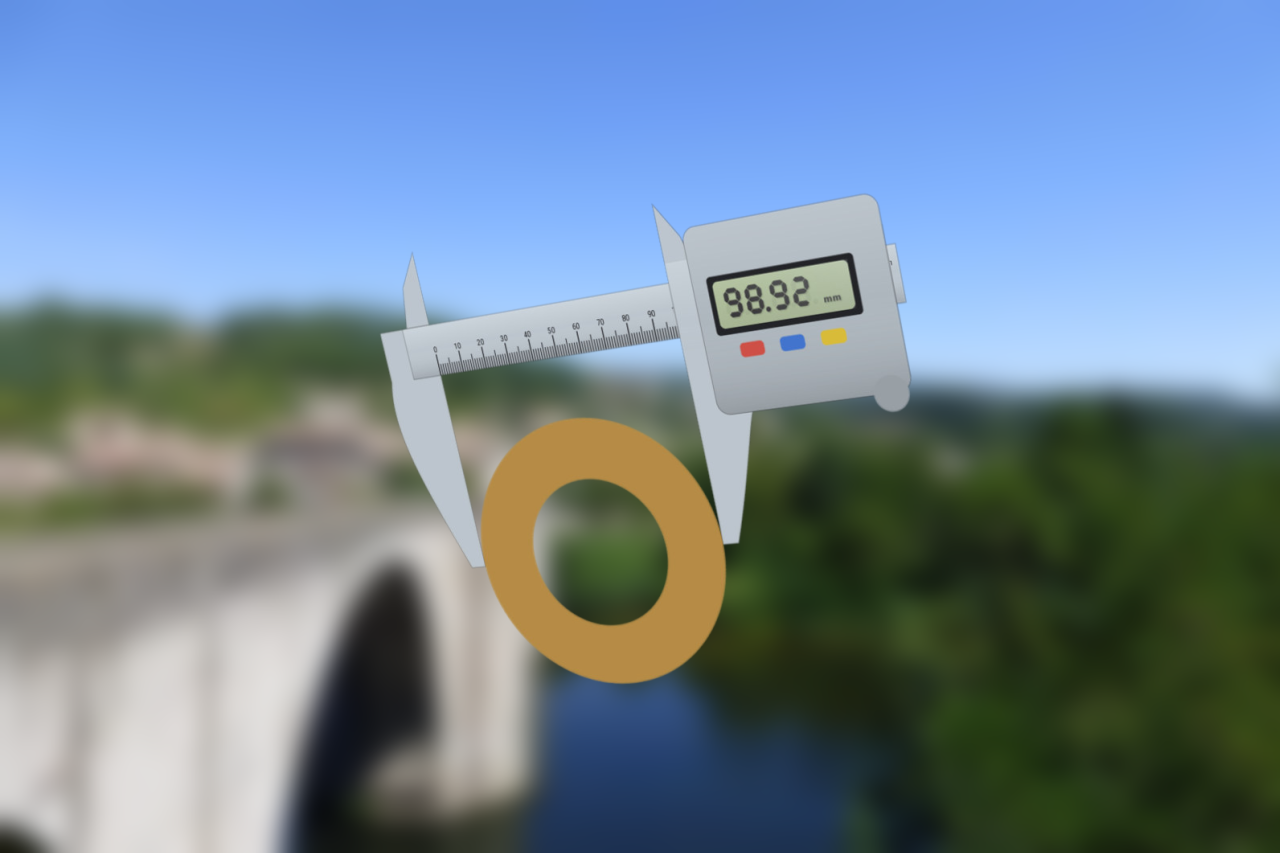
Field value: 98.92; mm
